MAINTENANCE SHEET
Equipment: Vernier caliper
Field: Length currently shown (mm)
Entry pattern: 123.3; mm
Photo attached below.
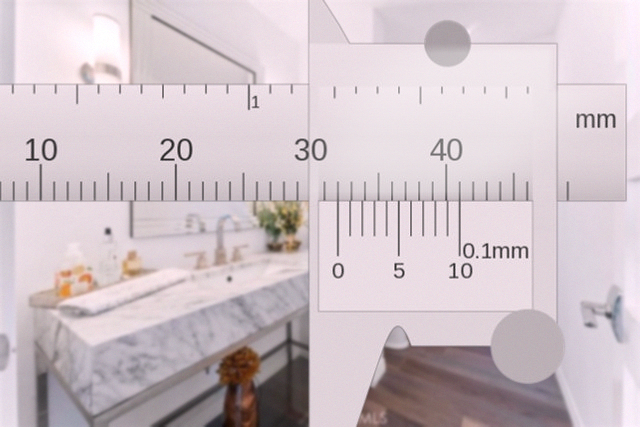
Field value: 32.0; mm
